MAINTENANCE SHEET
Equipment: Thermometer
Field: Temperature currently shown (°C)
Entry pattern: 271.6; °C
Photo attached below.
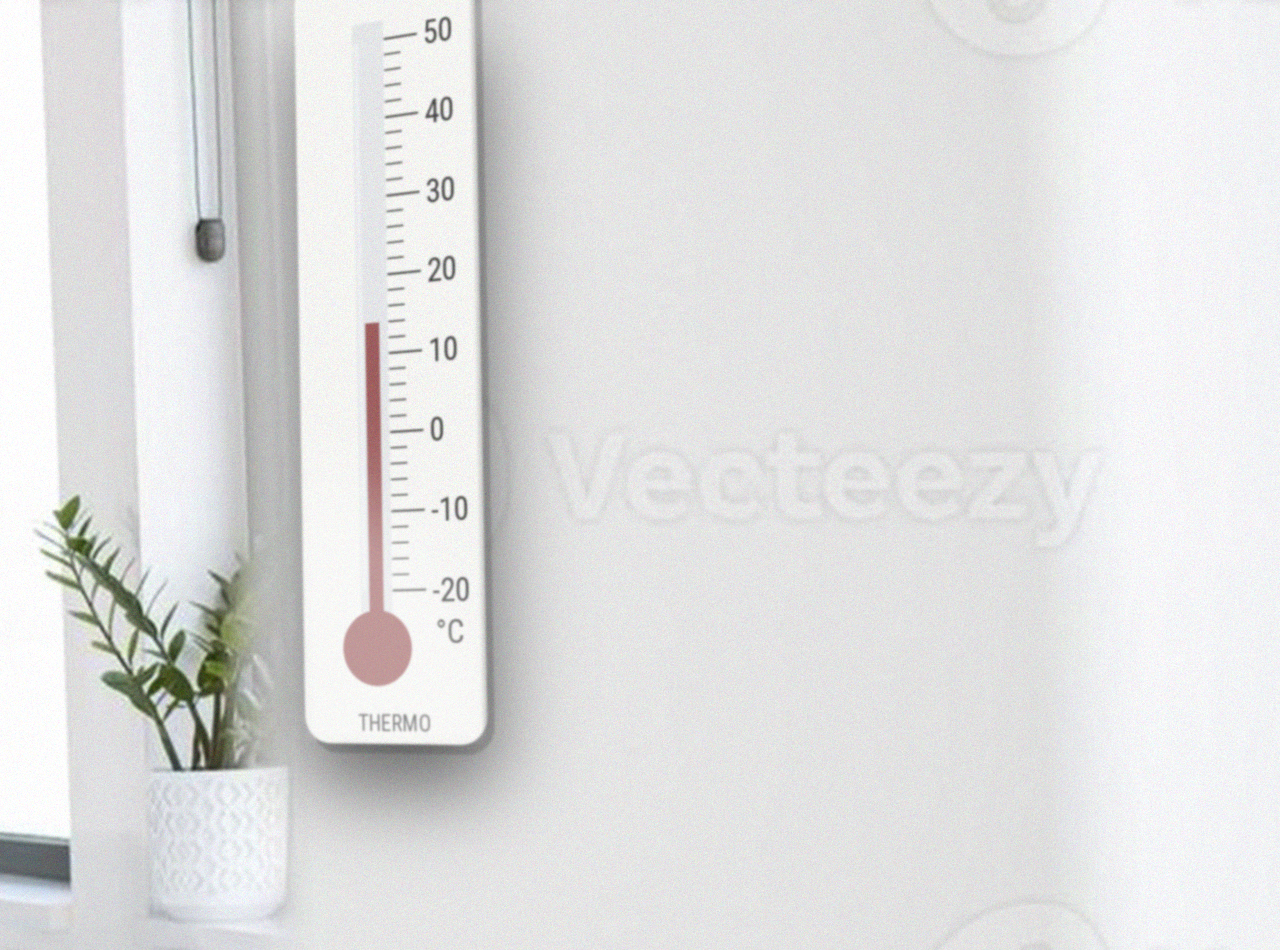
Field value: 14; °C
